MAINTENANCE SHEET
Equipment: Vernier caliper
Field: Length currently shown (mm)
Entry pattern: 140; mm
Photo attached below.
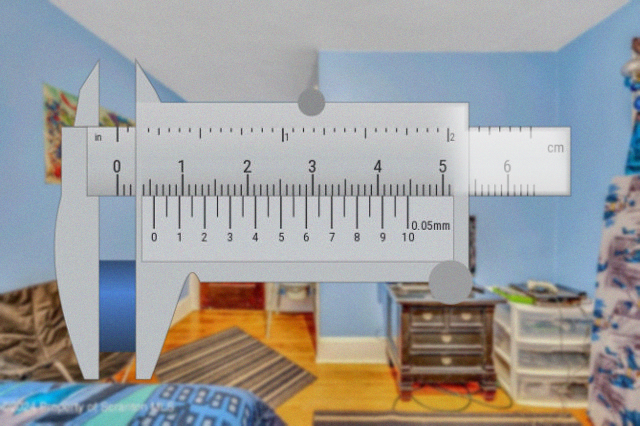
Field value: 5.6; mm
